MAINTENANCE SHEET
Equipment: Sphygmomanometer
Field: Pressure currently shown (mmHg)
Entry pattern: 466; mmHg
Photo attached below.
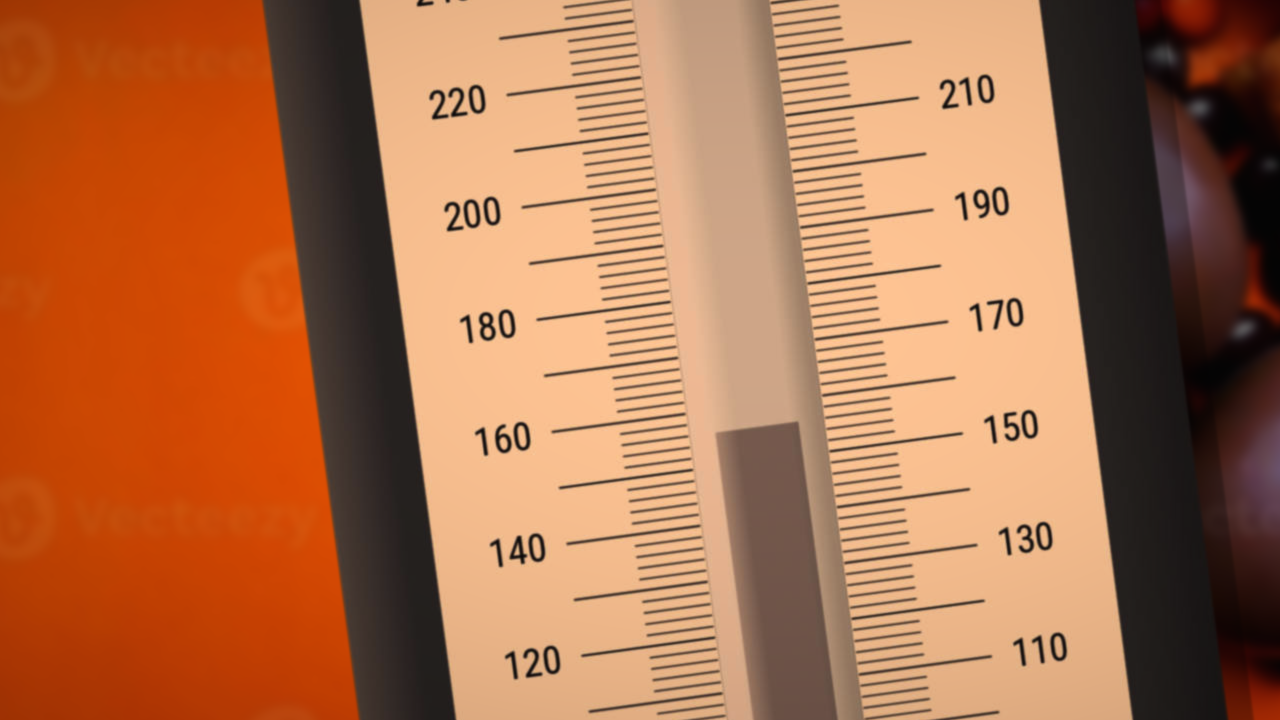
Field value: 156; mmHg
